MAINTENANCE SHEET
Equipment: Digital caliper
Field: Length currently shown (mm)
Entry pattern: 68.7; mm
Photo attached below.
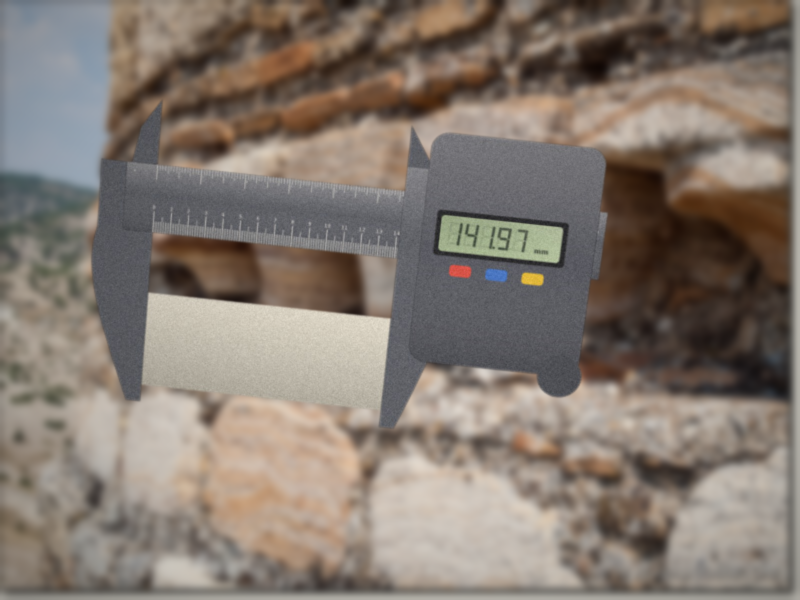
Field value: 141.97; mm
